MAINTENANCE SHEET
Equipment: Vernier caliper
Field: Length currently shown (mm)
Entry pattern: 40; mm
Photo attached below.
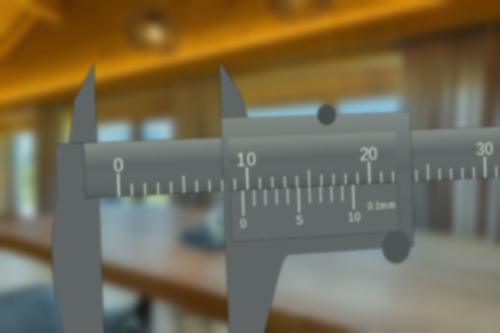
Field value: 9.6; mm
